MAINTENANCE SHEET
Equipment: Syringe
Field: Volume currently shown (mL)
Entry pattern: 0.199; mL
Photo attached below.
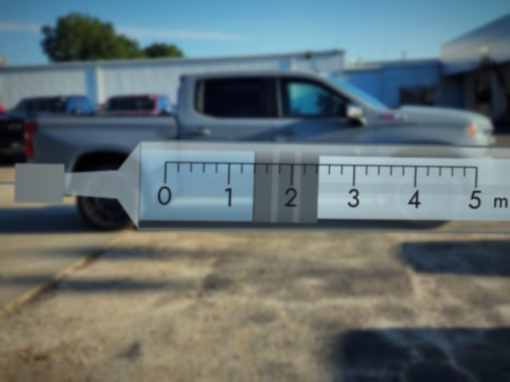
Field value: 1.4; mL
